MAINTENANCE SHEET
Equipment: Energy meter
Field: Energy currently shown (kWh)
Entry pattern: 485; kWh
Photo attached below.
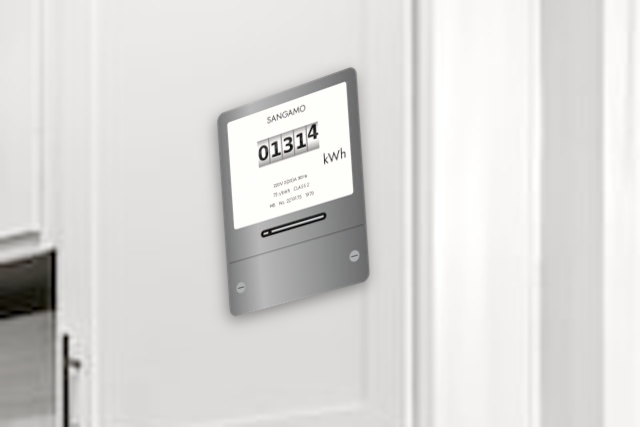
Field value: 1314; kWh
